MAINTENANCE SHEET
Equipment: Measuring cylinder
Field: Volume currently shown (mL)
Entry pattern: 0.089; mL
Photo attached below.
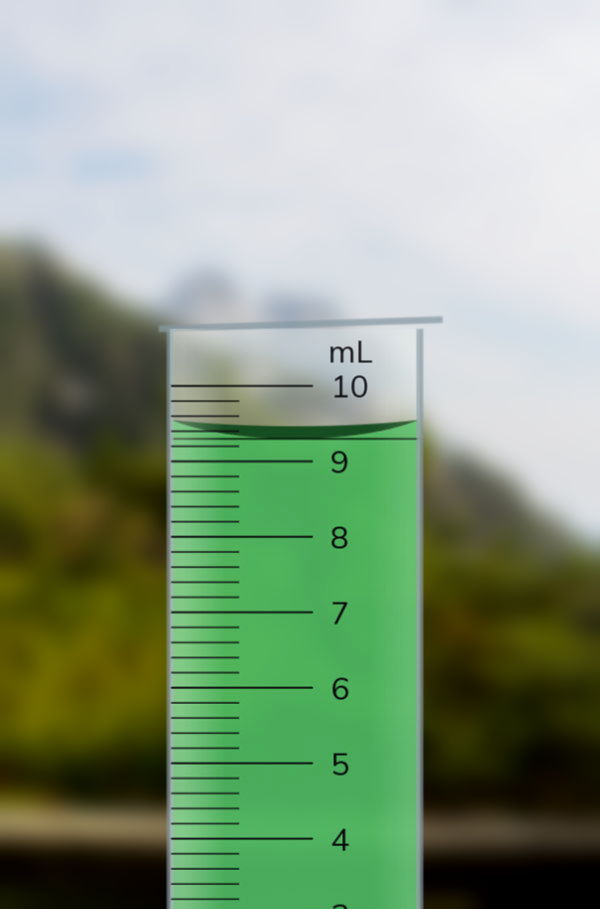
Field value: 9.3; mL
